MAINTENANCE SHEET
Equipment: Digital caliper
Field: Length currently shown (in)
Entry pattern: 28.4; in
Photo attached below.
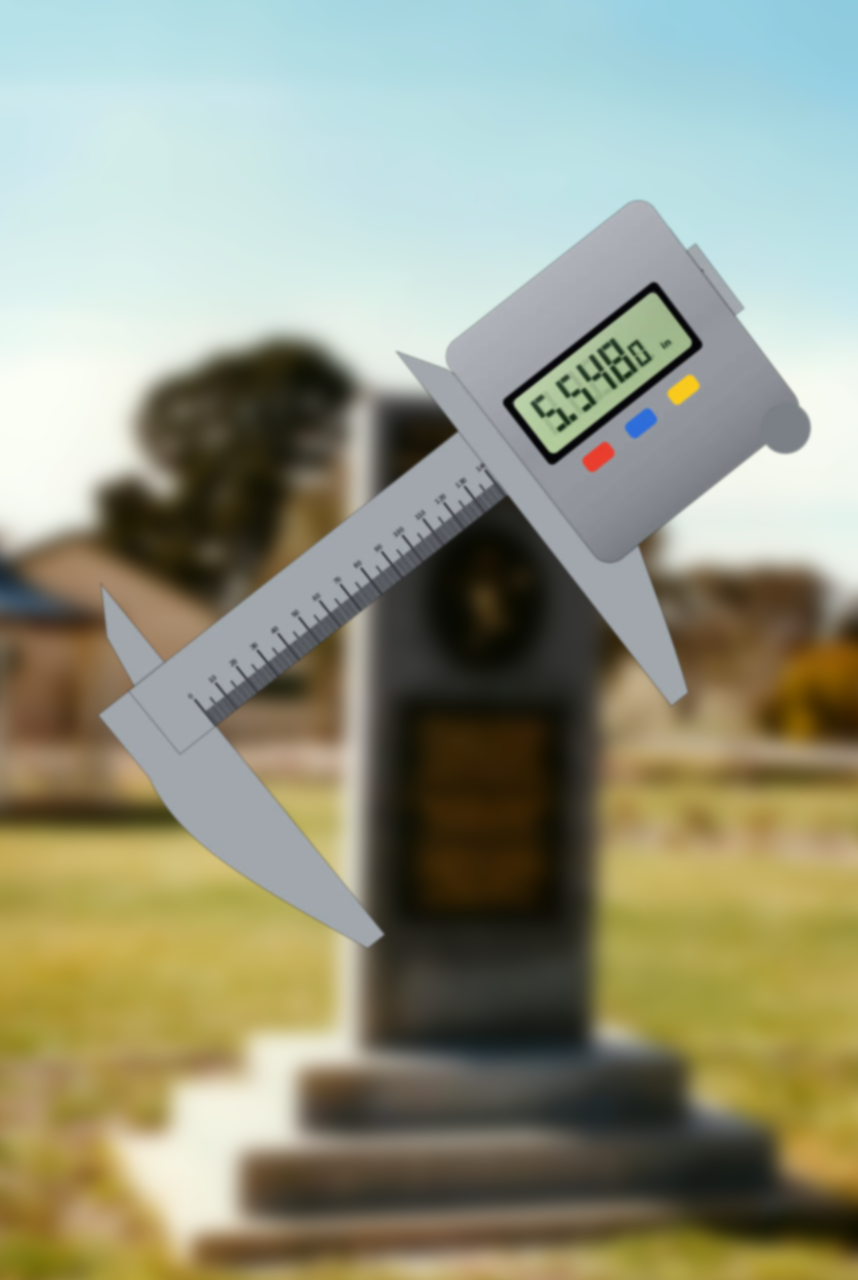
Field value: 5.5480; in
